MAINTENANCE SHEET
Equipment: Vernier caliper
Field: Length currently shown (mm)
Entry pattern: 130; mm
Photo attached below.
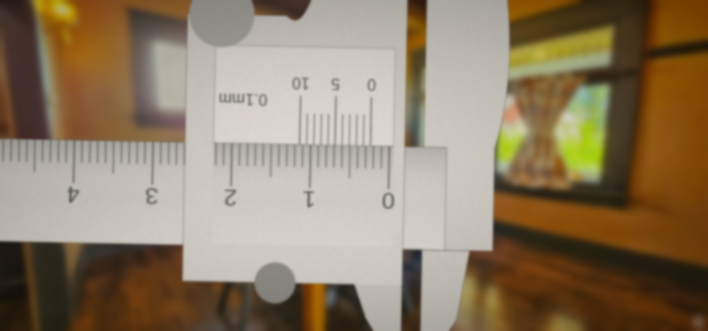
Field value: 2.4; mm
